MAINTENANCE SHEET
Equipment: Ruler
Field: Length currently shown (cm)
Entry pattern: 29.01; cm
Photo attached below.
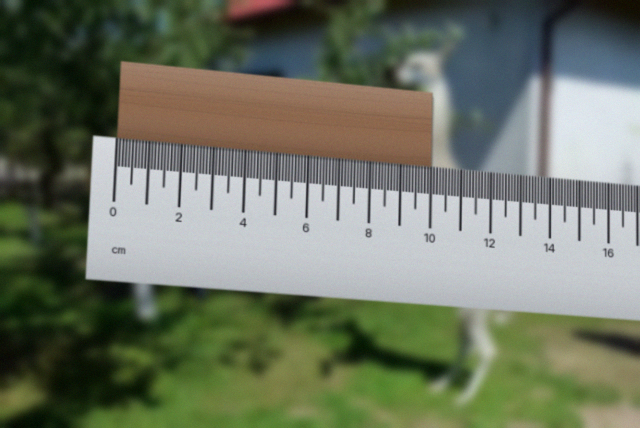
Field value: 10; cm
